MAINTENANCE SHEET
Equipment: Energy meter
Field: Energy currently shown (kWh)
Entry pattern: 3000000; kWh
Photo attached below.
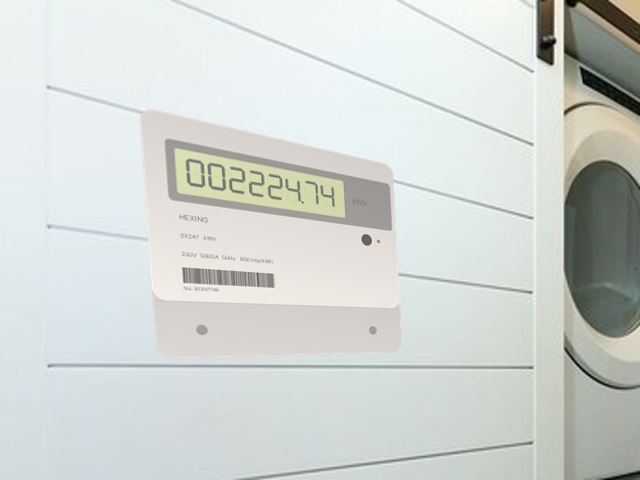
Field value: 2224.74; kWh
